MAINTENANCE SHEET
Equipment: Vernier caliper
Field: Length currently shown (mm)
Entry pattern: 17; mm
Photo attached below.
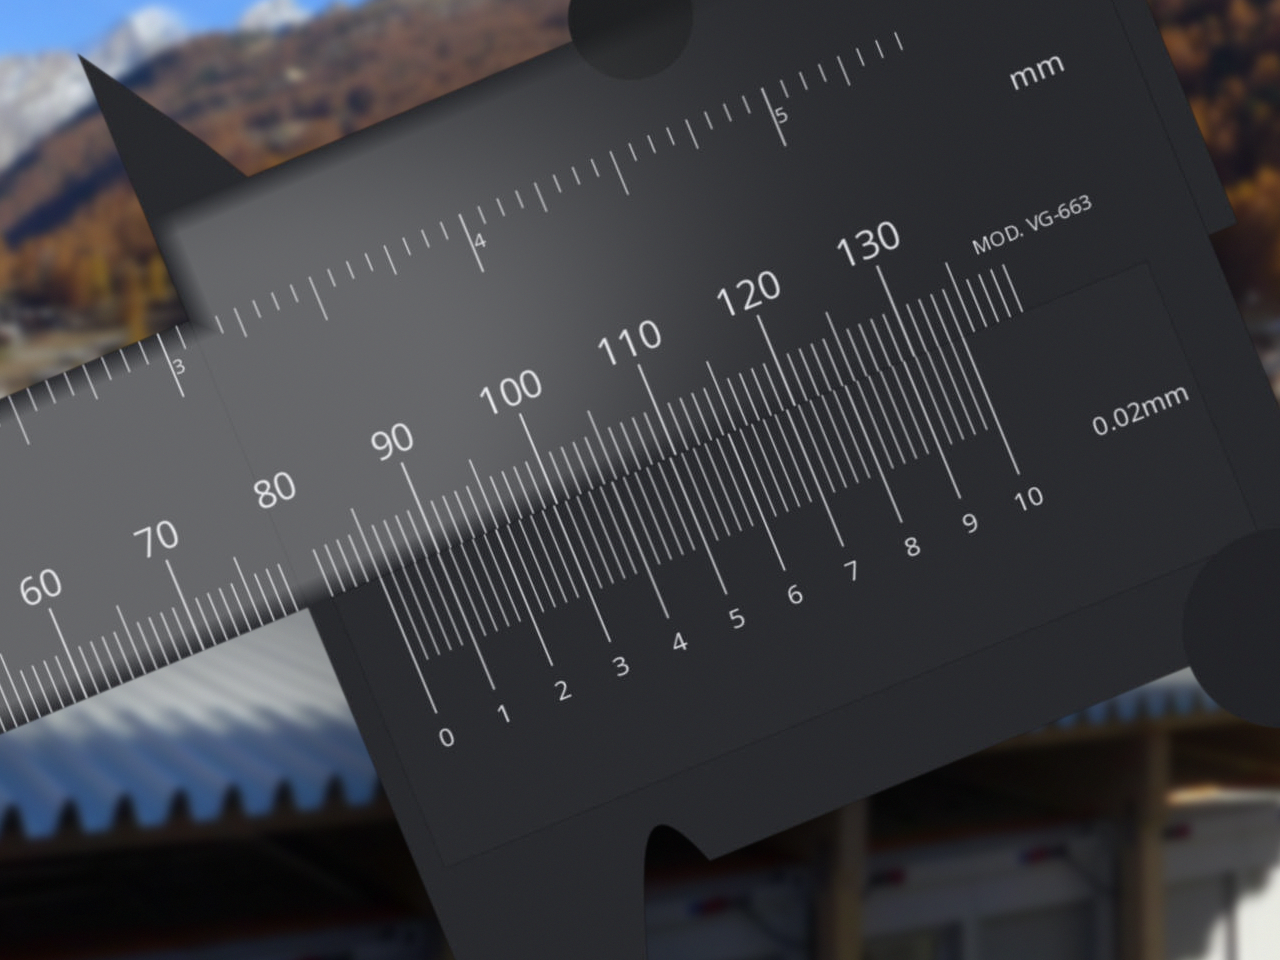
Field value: 85.0; mm
